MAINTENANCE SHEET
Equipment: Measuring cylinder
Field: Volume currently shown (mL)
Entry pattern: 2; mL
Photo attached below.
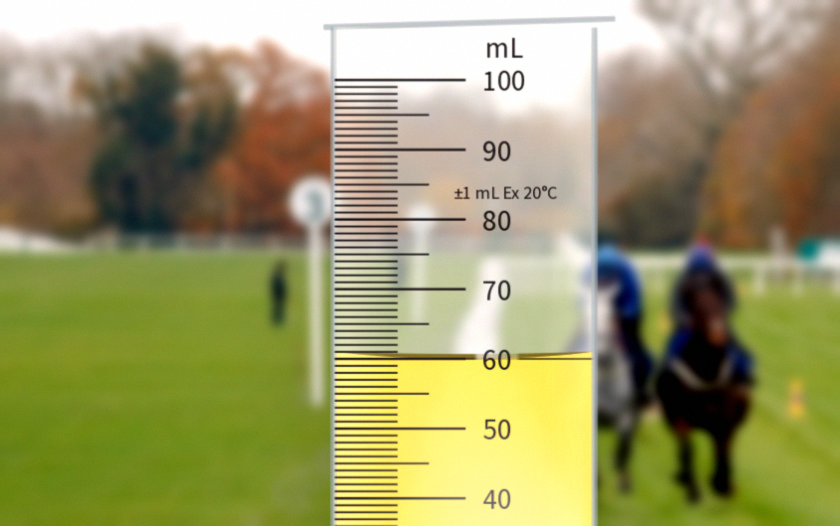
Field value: 60; mL
